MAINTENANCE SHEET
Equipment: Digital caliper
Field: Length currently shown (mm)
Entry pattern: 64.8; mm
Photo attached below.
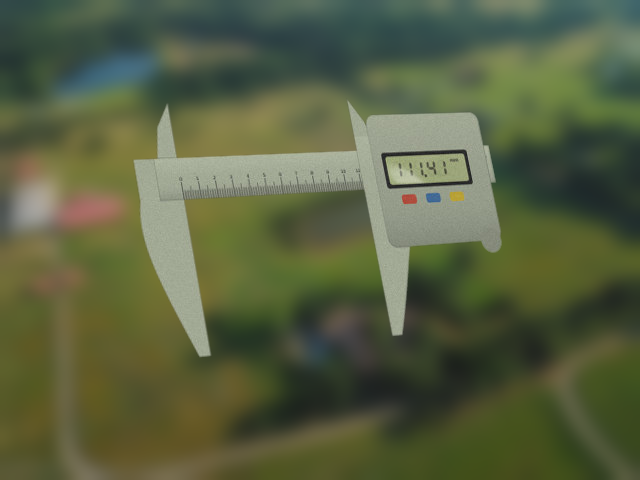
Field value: 111.41; mm
